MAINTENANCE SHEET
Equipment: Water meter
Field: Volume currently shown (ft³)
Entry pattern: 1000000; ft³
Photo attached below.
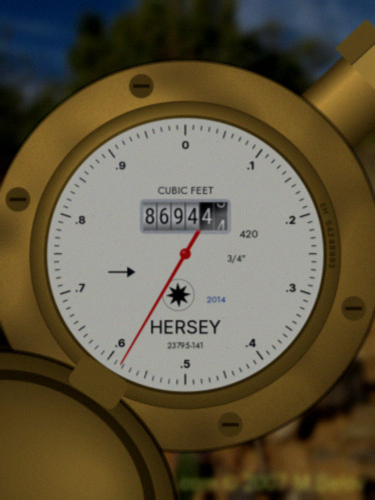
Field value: 869443.58; ft³
